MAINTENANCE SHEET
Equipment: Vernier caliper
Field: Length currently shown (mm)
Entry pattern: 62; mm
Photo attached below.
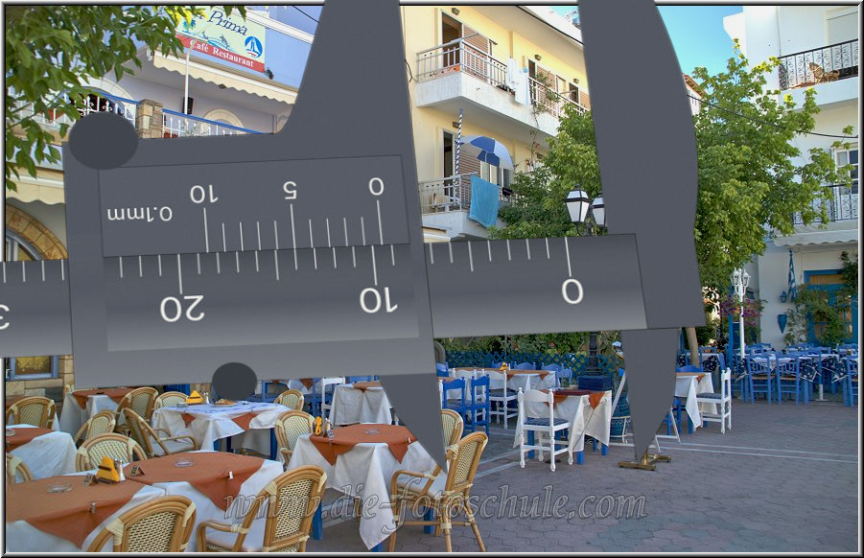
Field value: 9.5; mm
